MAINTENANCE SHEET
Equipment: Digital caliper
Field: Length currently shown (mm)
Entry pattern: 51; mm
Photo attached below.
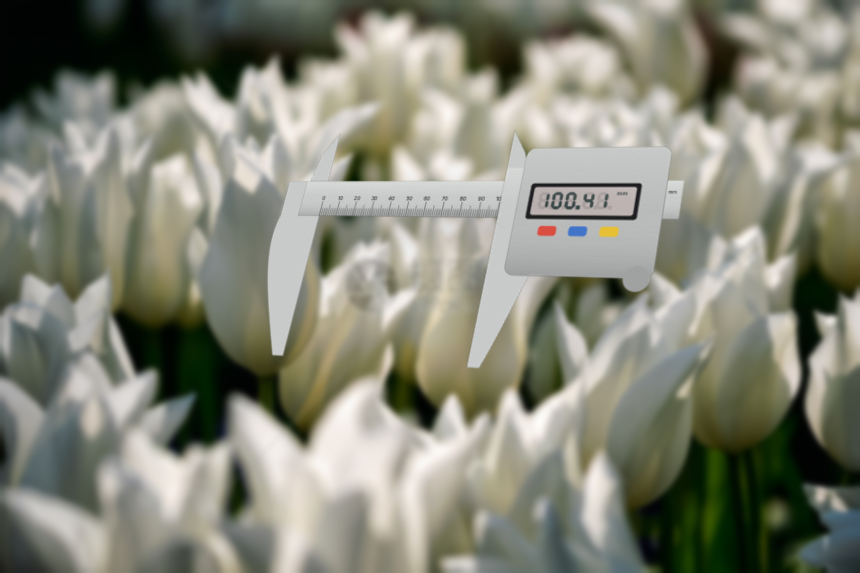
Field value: 100.41; mm
